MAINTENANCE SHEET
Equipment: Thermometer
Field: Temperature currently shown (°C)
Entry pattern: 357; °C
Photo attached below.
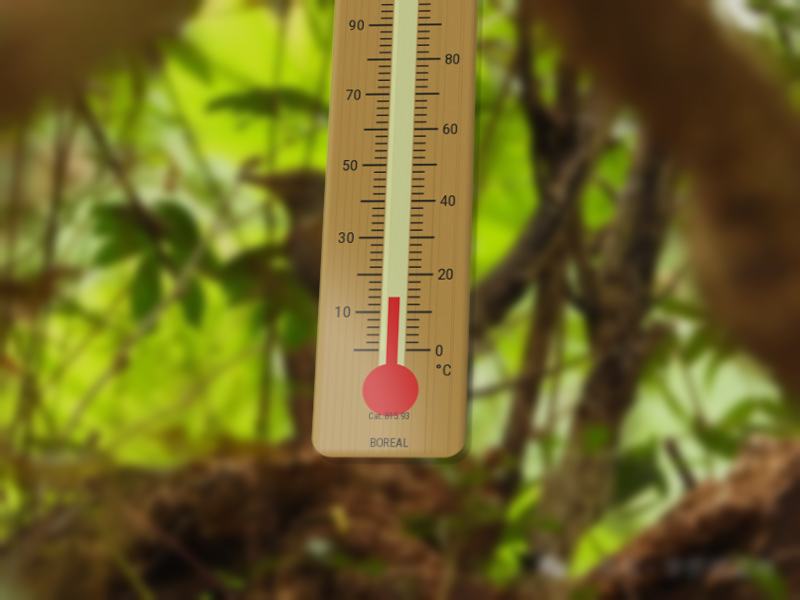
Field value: 14; °C
